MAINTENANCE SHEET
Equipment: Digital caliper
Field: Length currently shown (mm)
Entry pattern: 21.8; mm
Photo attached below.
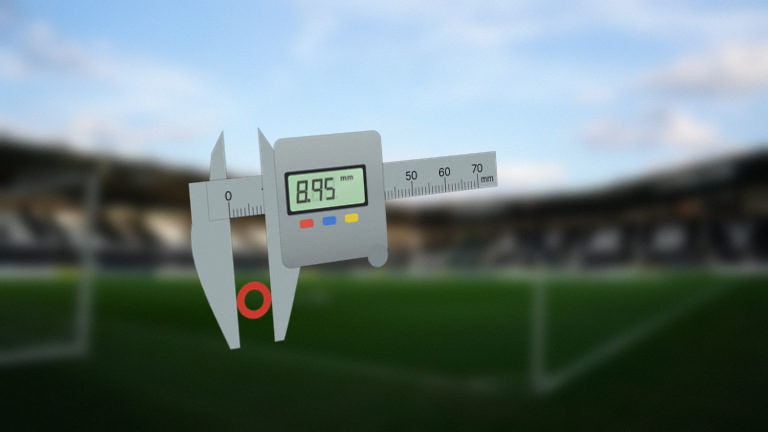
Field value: 8.95; mm
